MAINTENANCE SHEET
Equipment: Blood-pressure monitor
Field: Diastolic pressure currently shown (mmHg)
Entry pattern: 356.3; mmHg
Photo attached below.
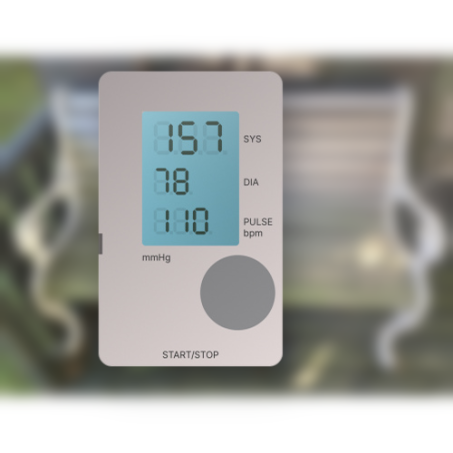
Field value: 78; mmHg
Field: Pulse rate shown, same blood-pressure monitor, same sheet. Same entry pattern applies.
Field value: 110; bpm
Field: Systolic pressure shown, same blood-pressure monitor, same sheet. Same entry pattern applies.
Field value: 157; mmHg
